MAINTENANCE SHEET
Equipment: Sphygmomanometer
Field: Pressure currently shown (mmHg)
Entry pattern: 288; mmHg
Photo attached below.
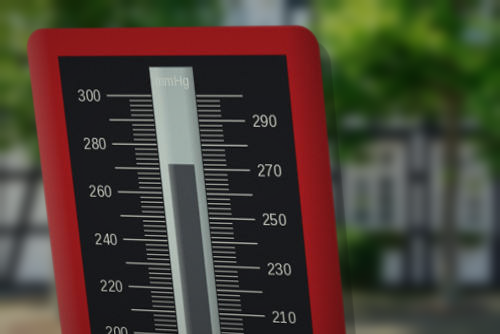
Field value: 272; mmHg
